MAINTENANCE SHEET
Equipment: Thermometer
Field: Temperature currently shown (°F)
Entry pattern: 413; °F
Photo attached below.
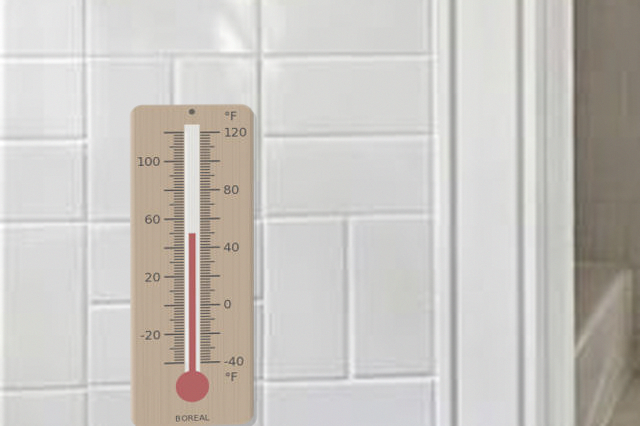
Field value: 50; °F
